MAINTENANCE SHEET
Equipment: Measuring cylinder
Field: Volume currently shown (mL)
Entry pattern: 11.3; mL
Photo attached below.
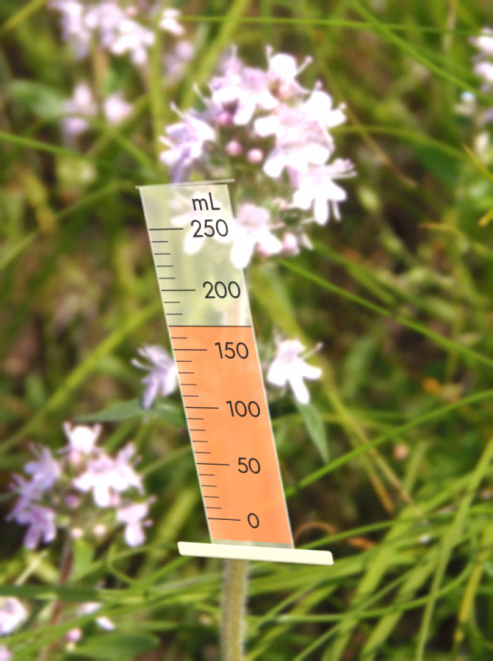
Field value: 170; mL
